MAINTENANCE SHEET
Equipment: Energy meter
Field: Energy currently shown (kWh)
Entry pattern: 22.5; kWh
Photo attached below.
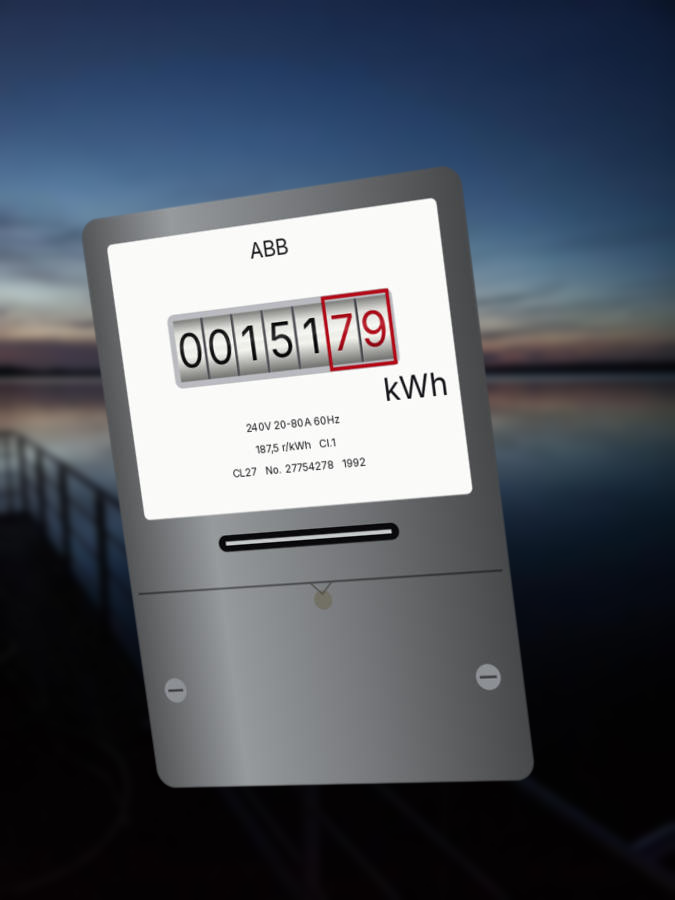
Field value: 151.79; kWh
